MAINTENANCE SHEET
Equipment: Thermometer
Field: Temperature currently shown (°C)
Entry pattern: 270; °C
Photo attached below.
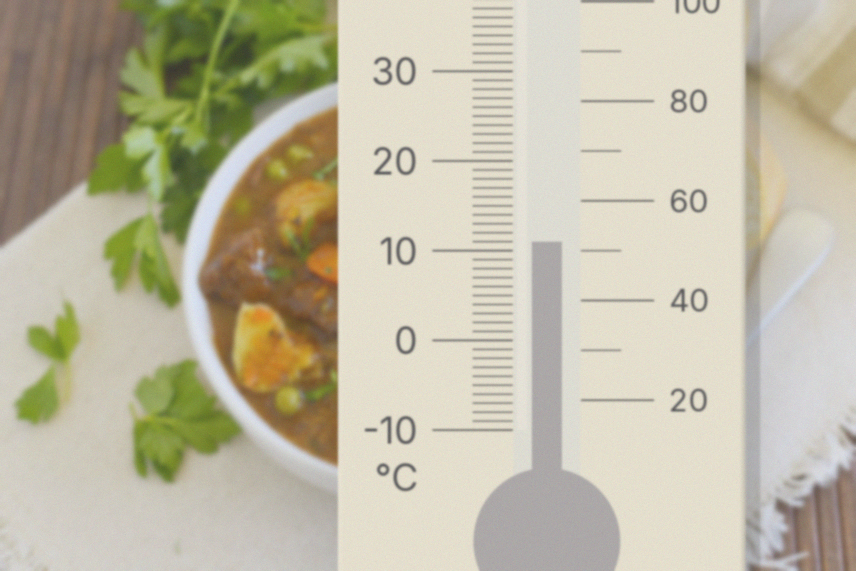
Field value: 11; °C
